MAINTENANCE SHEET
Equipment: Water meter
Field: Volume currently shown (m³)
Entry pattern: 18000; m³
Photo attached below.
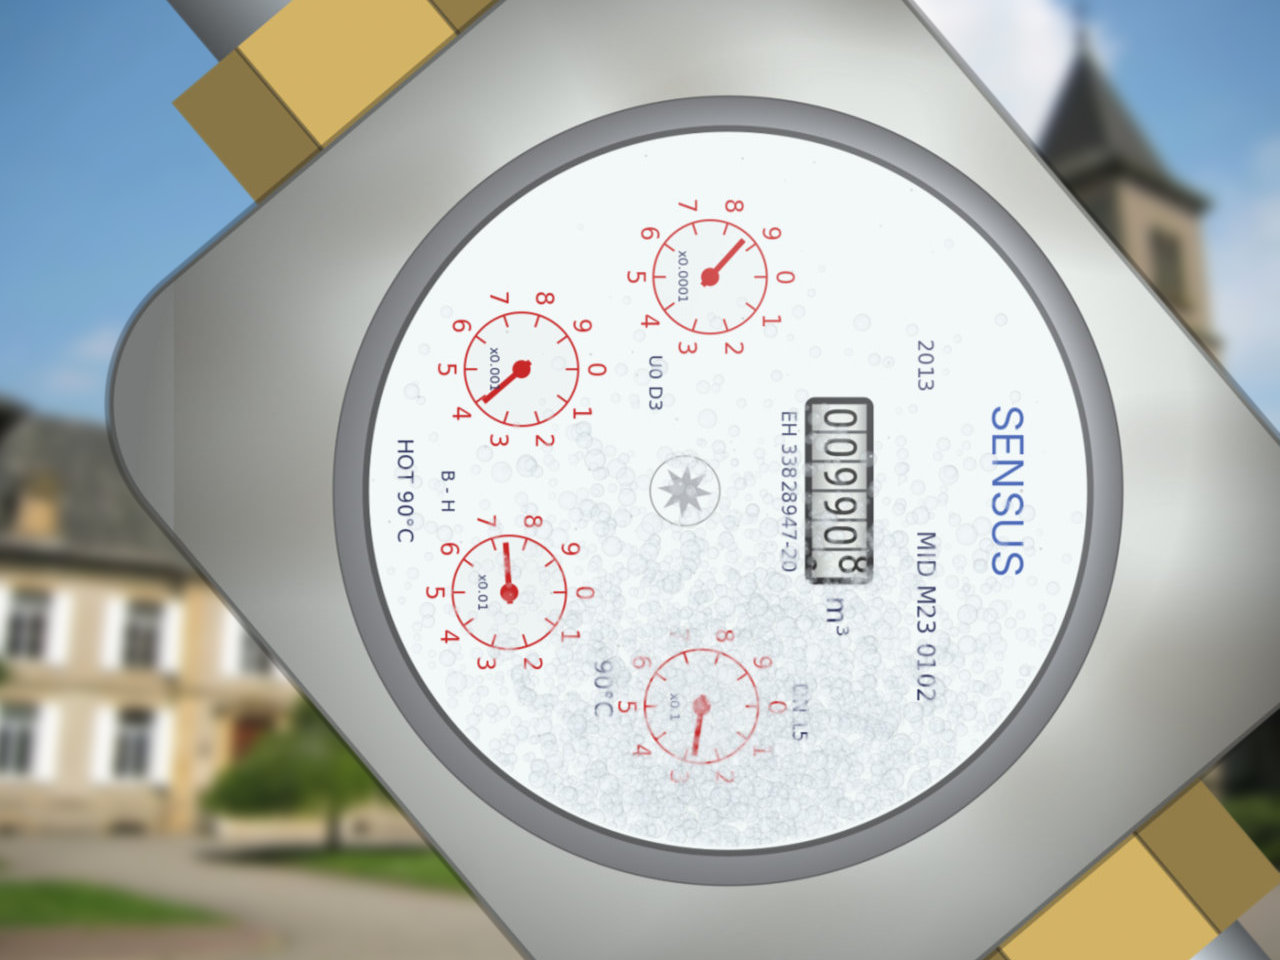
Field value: 9908.2738; m³
